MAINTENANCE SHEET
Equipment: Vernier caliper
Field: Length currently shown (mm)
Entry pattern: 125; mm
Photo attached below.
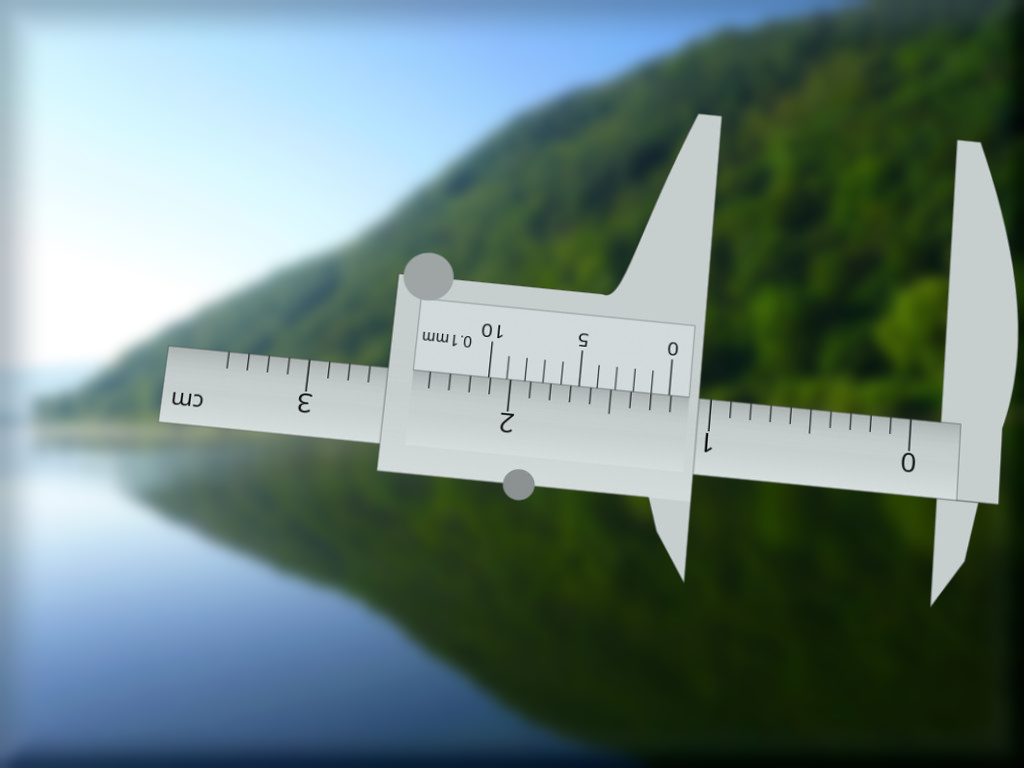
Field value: 12.1; mm
